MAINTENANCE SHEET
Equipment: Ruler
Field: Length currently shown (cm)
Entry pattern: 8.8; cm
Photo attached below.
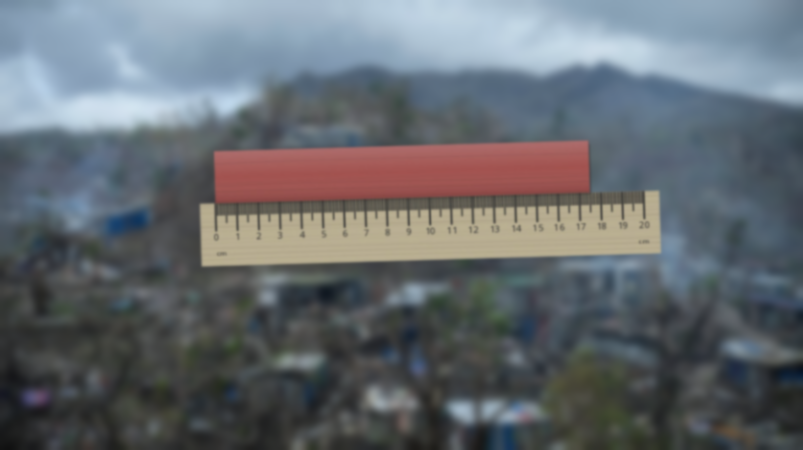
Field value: 17.5; cm
